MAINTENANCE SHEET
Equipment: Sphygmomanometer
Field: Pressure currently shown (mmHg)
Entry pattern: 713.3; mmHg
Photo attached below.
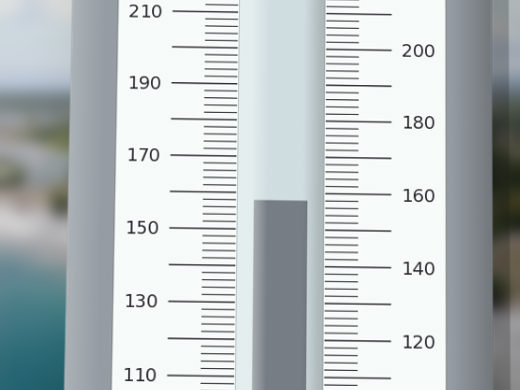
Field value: 158; mmHg
